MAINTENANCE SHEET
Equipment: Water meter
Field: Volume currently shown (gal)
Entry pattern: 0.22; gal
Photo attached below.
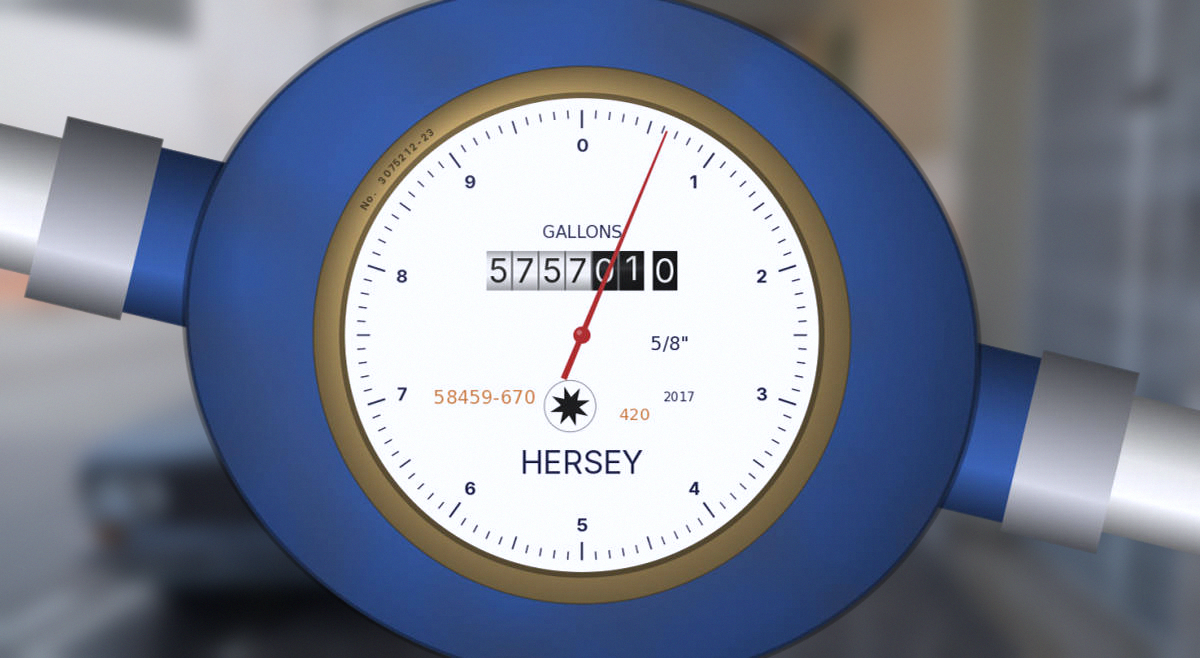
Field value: 5757010.6; gal
